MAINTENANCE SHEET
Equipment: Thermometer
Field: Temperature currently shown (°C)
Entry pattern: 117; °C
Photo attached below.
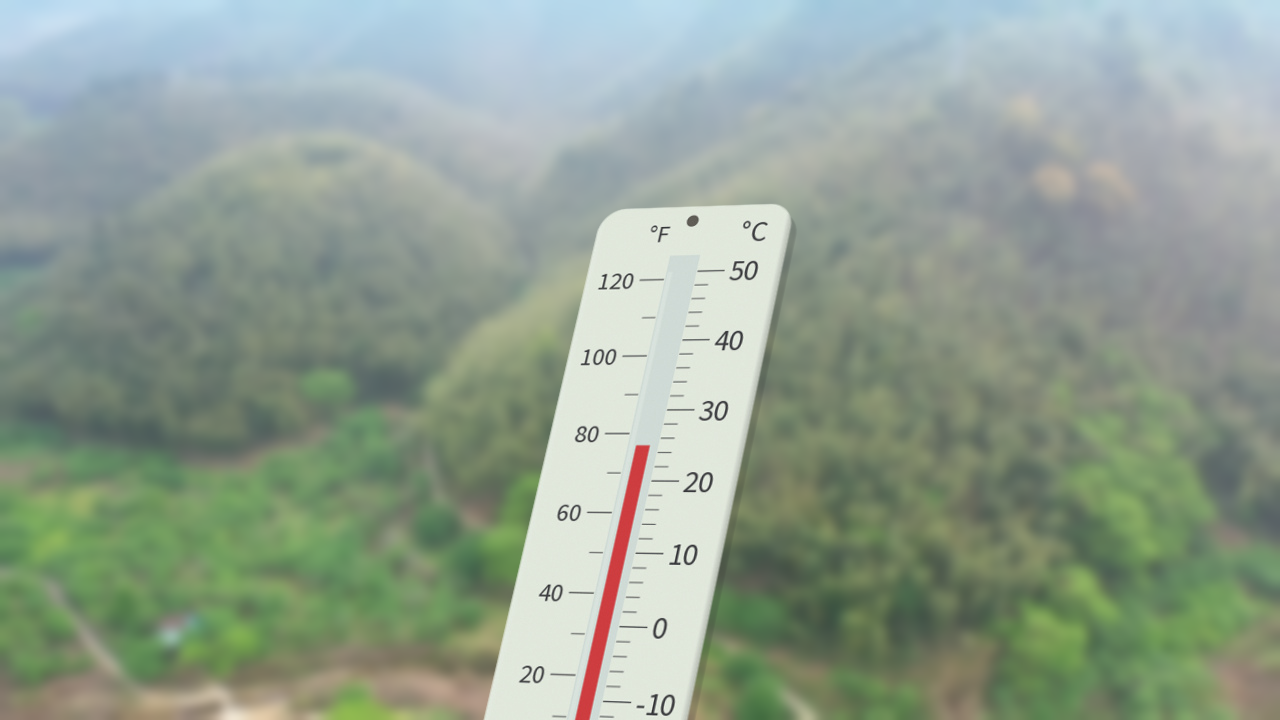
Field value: 25; °C
